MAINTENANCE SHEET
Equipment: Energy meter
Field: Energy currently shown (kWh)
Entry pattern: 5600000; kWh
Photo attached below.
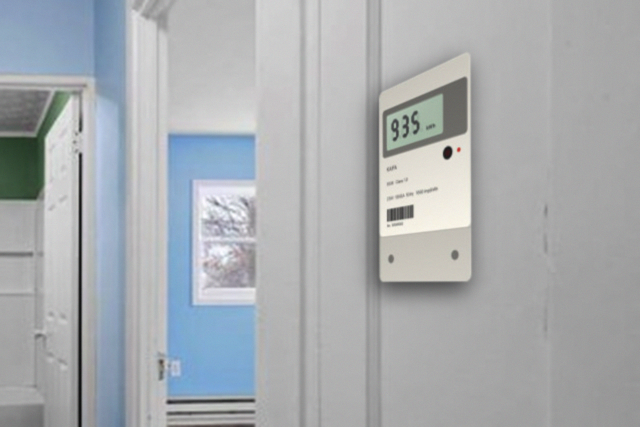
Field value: 935; kWh
